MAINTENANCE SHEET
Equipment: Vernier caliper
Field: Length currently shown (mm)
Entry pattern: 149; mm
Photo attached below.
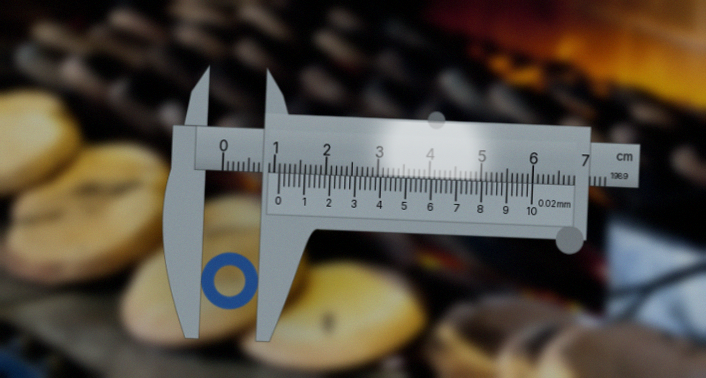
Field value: 11.0; mm
